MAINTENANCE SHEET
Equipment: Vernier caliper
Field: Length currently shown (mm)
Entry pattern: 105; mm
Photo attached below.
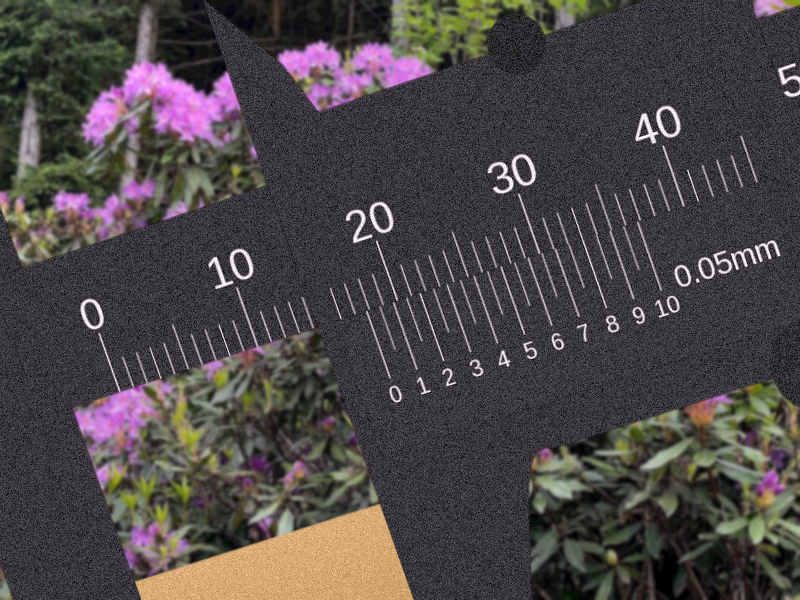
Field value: 17.8; mm
